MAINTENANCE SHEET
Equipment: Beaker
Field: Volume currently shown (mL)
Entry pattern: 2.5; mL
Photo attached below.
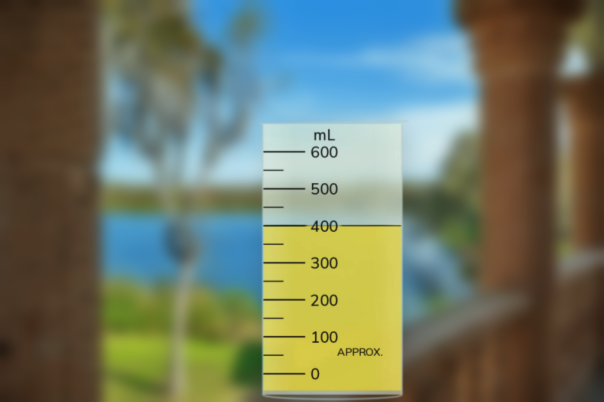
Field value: 400; mL
